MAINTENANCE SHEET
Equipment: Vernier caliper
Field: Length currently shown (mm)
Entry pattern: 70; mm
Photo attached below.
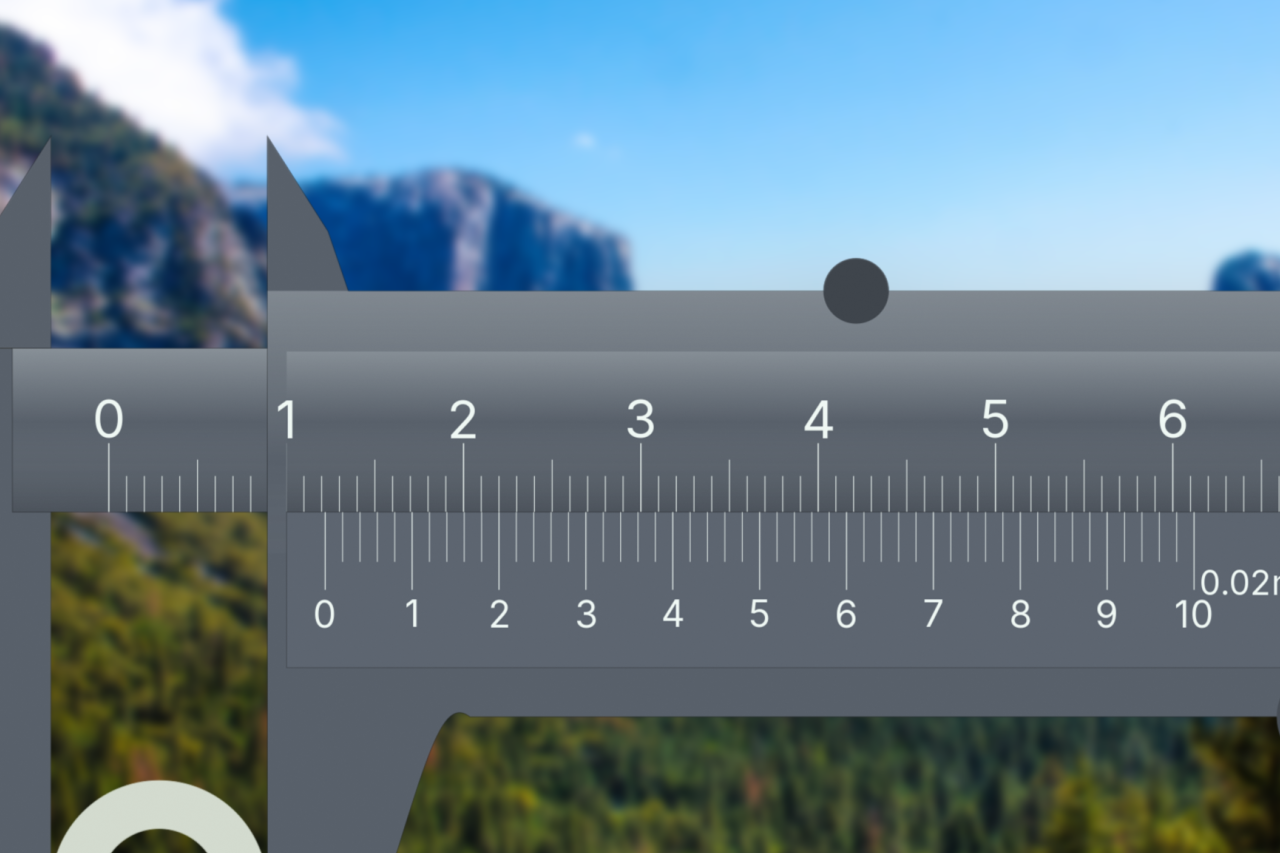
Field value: 12.2; mm
